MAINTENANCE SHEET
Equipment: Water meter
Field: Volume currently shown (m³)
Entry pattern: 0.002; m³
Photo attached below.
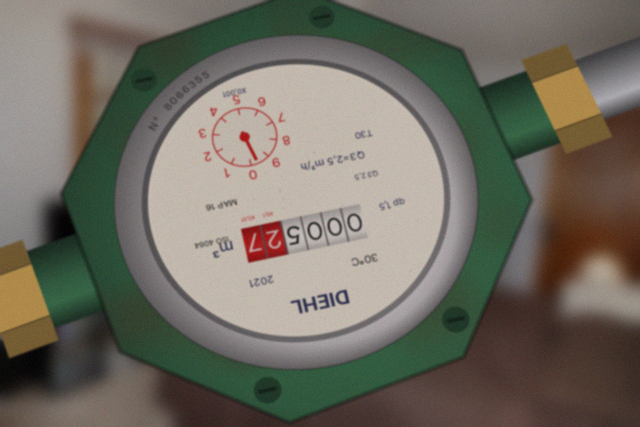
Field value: 5.269; m³
